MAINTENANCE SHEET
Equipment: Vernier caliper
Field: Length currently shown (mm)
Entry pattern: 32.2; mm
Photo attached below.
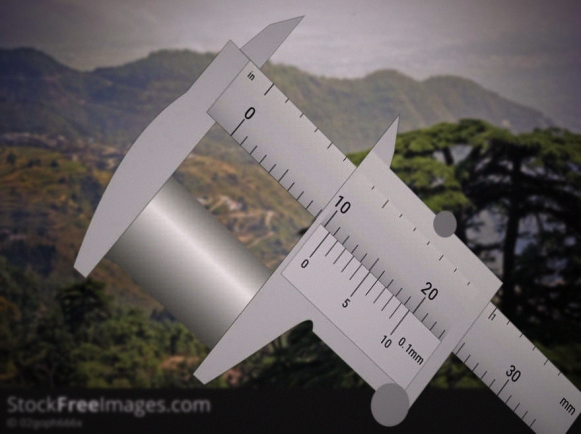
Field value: 10.6; mm
